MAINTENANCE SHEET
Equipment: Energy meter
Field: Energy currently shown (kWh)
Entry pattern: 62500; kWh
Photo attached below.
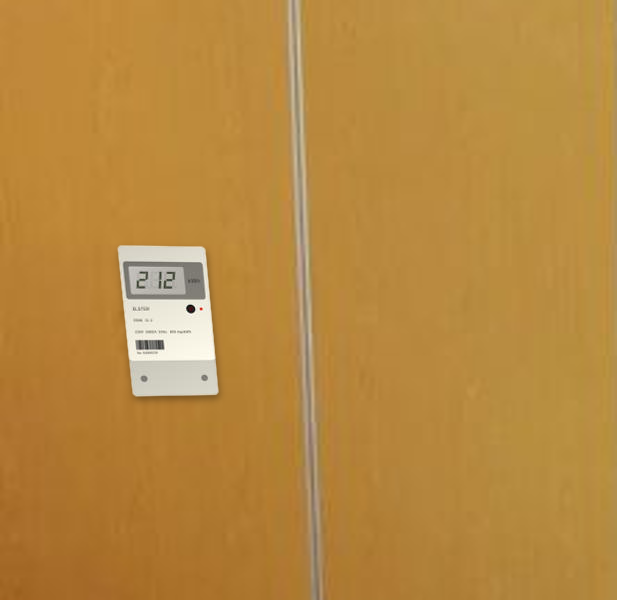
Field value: 212; kWh
